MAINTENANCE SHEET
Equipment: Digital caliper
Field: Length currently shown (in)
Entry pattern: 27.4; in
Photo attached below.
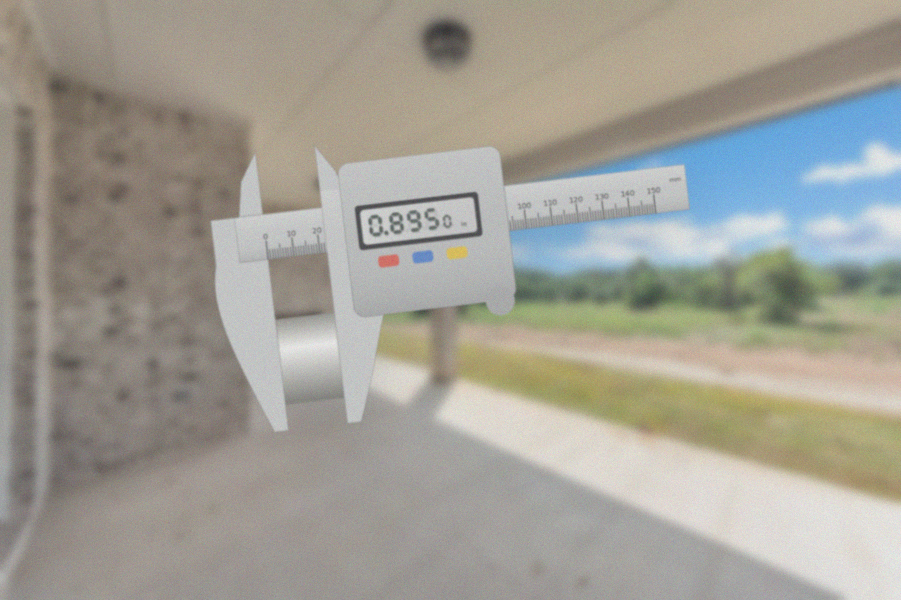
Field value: 0.8950; in
